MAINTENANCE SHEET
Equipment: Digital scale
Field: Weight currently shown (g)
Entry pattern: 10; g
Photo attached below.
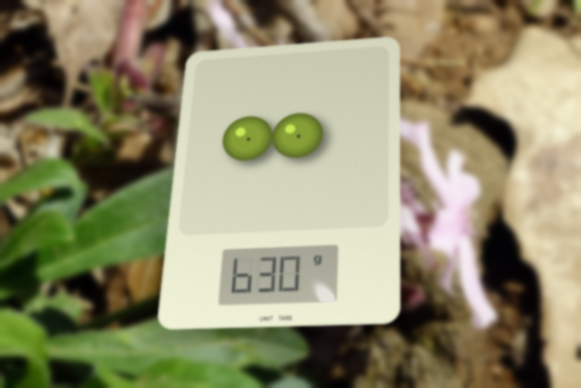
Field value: 630; g
